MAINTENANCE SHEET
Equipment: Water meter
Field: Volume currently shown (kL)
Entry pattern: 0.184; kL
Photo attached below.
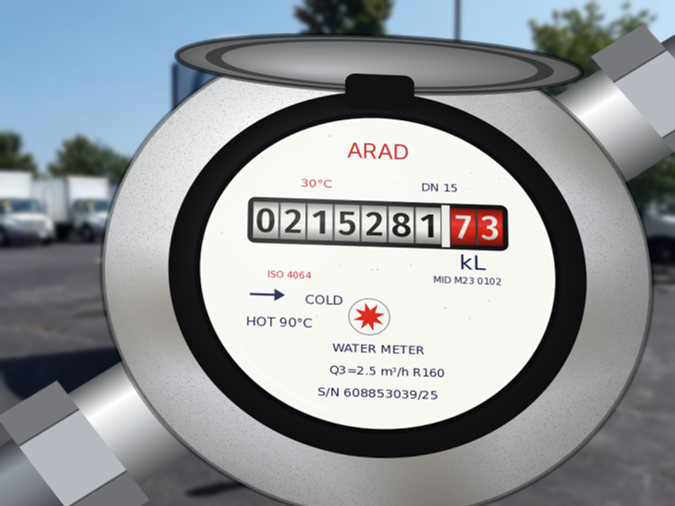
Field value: 215281.73; kL
